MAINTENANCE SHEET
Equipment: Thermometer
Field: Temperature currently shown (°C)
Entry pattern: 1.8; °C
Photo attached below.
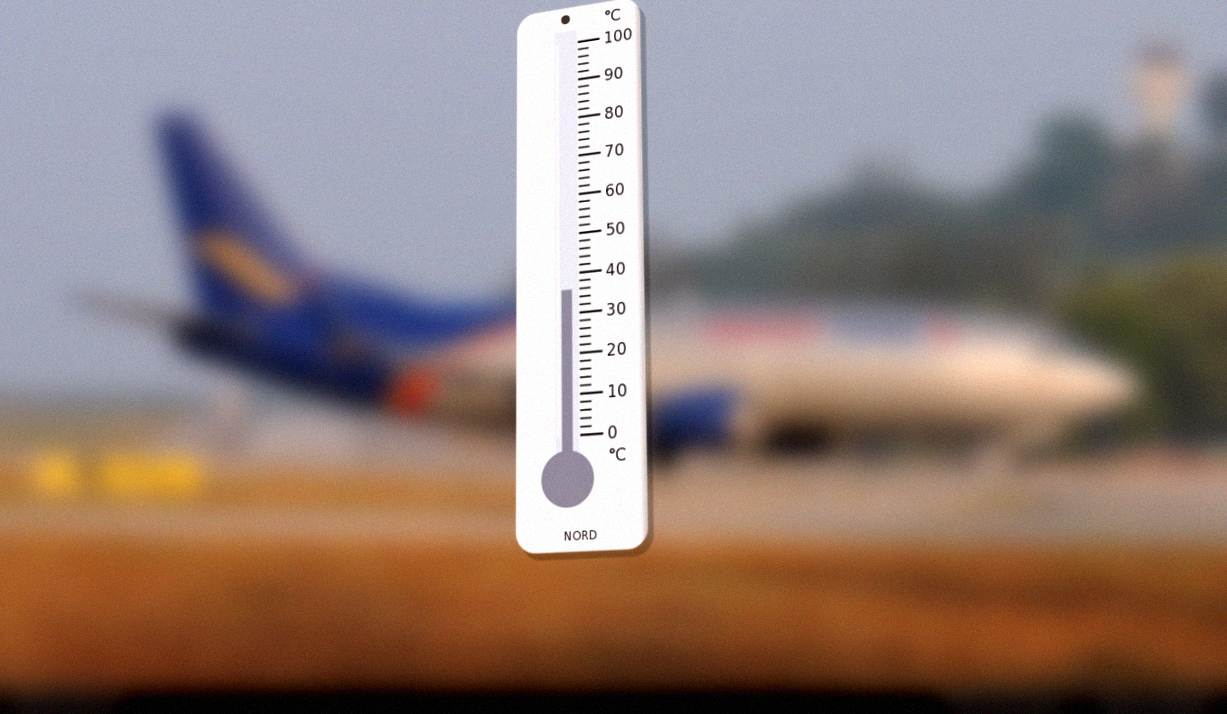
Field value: 36; °C
